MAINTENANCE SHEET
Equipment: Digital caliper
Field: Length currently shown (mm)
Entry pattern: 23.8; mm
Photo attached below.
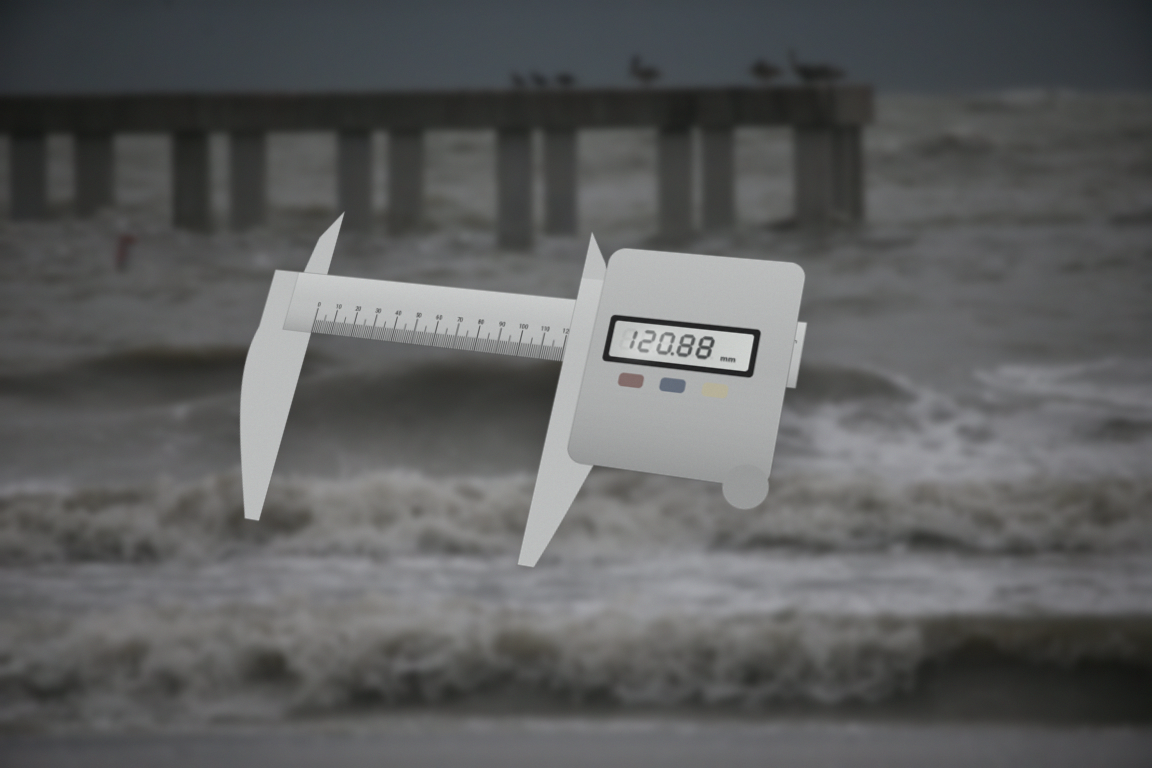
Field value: 120.88; mm
